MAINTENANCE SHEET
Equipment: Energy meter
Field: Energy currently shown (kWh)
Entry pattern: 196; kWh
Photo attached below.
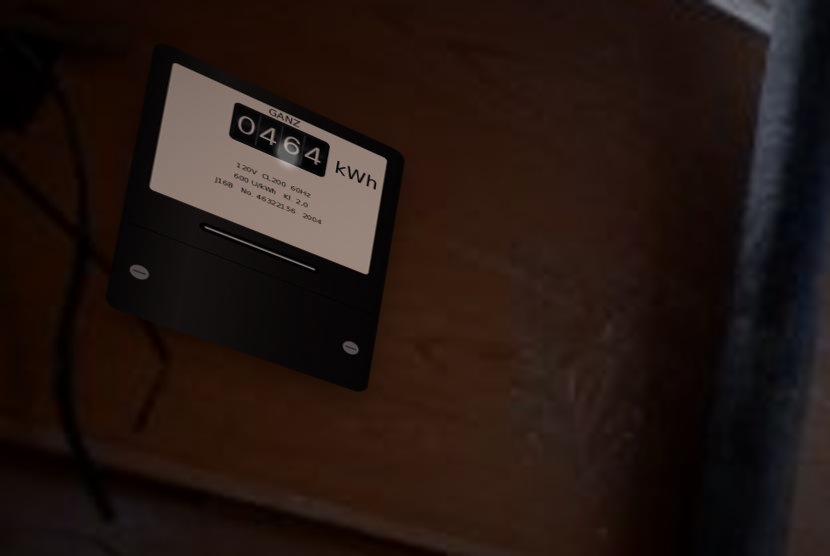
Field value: 464; kWh
